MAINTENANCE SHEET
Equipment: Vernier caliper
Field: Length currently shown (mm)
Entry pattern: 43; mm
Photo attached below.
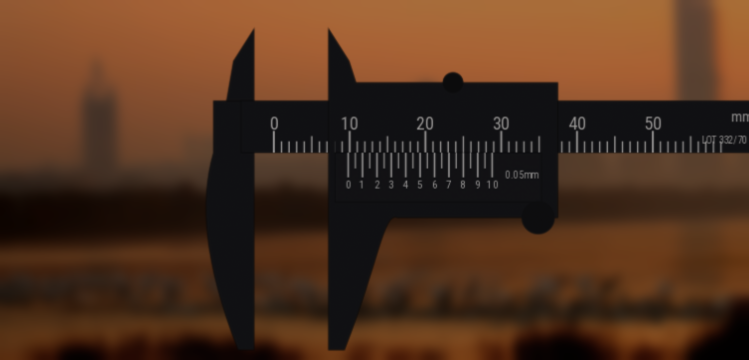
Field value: 9.8; mm
